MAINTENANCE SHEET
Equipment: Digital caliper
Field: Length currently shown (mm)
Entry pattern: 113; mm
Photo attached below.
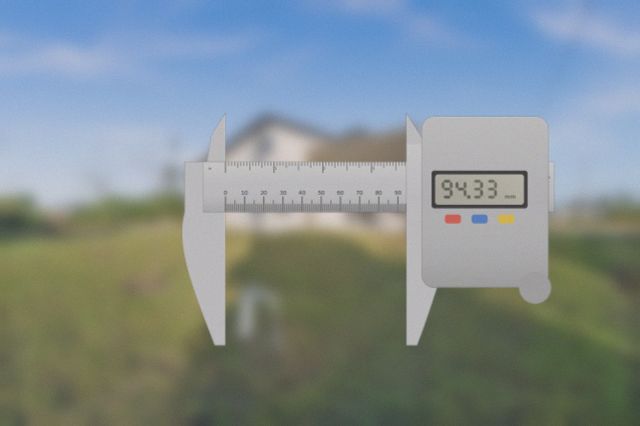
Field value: 94.33; mm
